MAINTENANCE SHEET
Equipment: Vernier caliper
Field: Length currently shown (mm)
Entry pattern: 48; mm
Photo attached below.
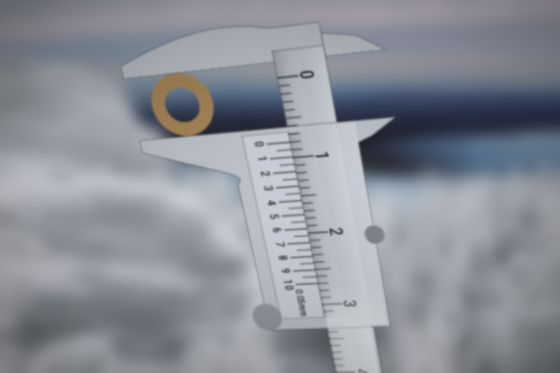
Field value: 8.0; mm
